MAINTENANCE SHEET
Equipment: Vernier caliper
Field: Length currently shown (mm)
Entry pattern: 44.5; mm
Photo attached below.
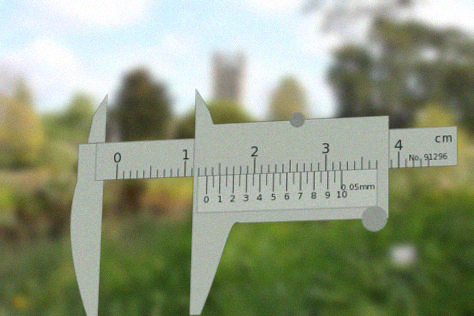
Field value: 13.2; mm
